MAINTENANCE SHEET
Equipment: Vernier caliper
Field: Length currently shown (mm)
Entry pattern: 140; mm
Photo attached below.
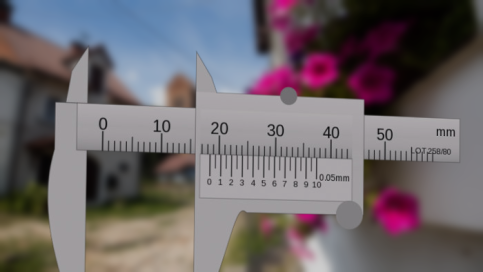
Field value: 18.4; mm
